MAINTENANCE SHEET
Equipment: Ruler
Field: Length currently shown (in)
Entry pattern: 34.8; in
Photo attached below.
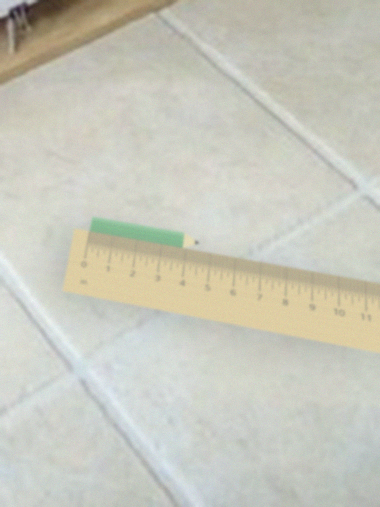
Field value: 4.5; in
